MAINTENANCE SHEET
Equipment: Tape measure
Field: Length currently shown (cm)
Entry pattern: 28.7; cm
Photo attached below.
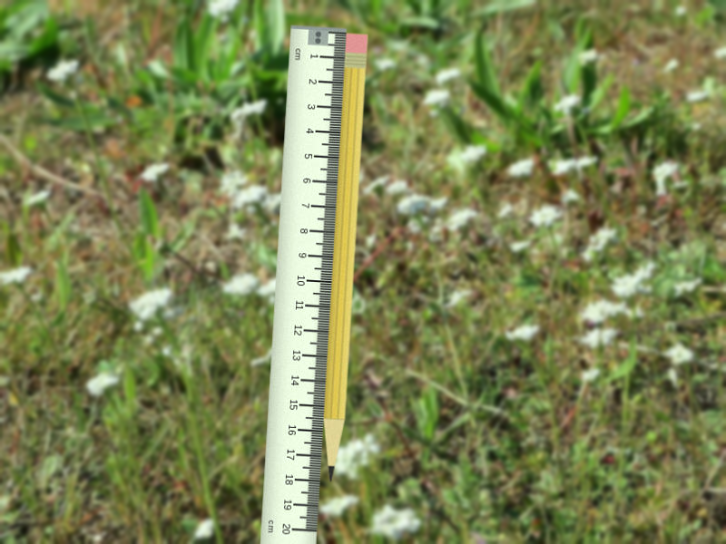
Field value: 18; cm
